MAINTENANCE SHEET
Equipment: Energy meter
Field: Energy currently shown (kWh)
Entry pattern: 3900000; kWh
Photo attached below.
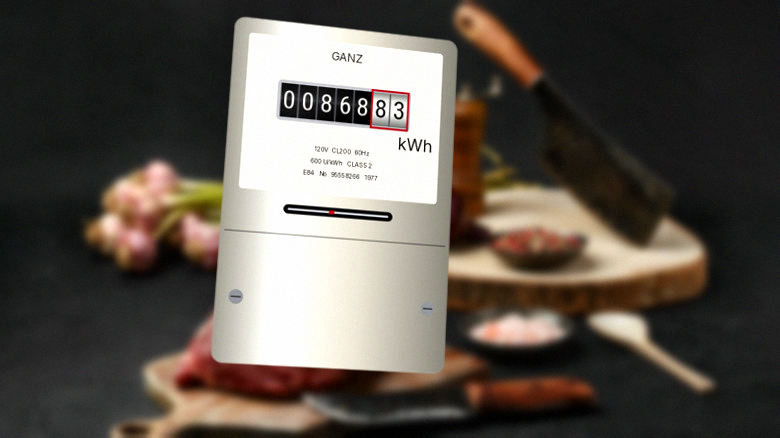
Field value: 868.83; kWh
